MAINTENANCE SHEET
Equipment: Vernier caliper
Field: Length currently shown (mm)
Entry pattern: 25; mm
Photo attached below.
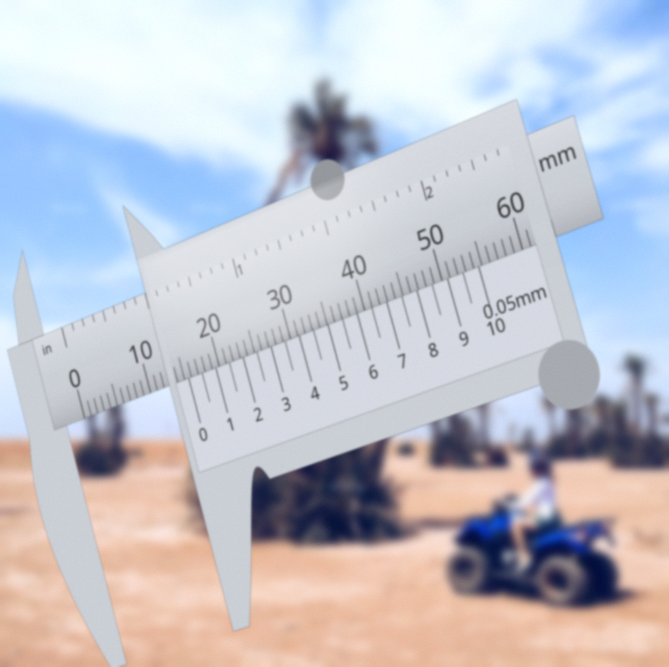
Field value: 15.6; mm
